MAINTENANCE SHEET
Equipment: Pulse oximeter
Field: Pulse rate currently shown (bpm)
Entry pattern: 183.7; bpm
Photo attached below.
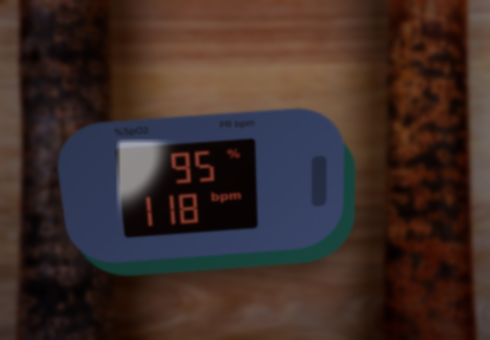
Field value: 118; bpm
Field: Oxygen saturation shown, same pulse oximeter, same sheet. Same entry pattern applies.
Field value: 95; %
